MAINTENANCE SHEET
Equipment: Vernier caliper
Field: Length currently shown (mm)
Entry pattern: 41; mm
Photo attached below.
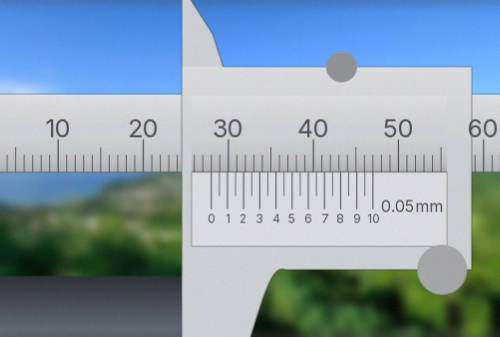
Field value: 28.0; mm
